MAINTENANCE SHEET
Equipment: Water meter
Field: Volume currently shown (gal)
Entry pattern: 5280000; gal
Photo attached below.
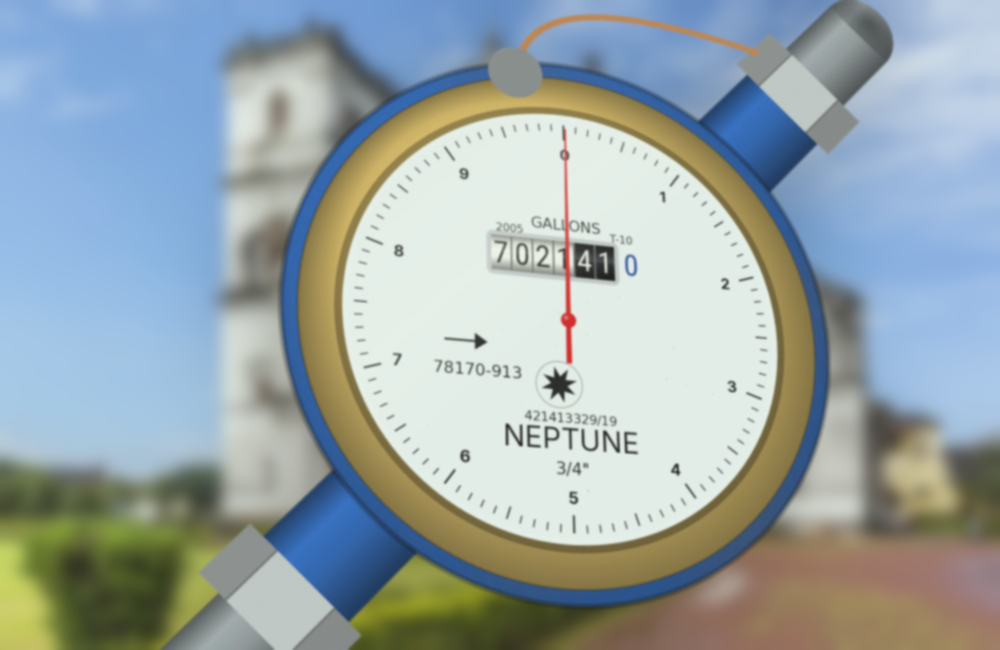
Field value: 7021410.0; gal
